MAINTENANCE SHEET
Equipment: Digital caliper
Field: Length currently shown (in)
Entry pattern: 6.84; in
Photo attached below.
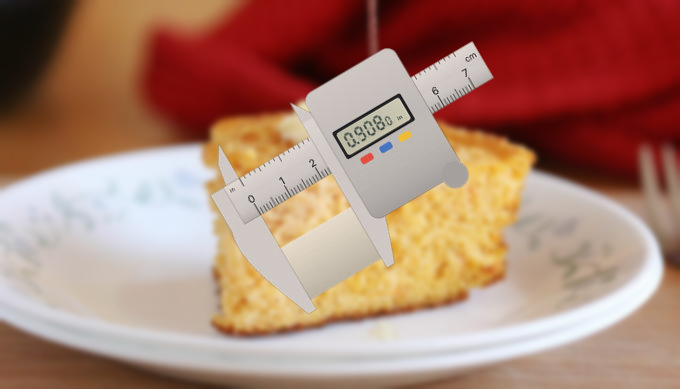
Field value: 0.9080; in
